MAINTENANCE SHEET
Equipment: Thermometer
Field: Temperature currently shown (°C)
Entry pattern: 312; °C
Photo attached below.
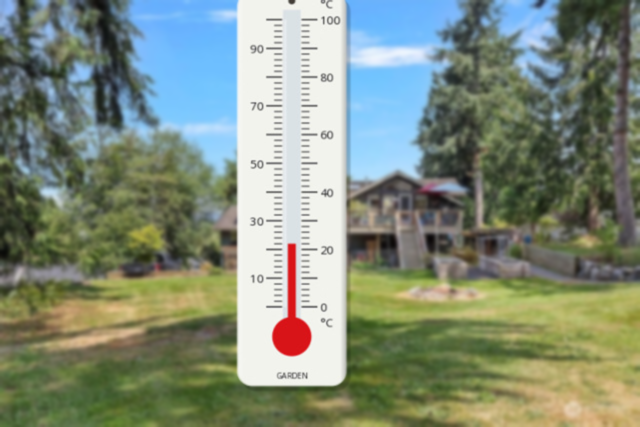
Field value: 22; °C
